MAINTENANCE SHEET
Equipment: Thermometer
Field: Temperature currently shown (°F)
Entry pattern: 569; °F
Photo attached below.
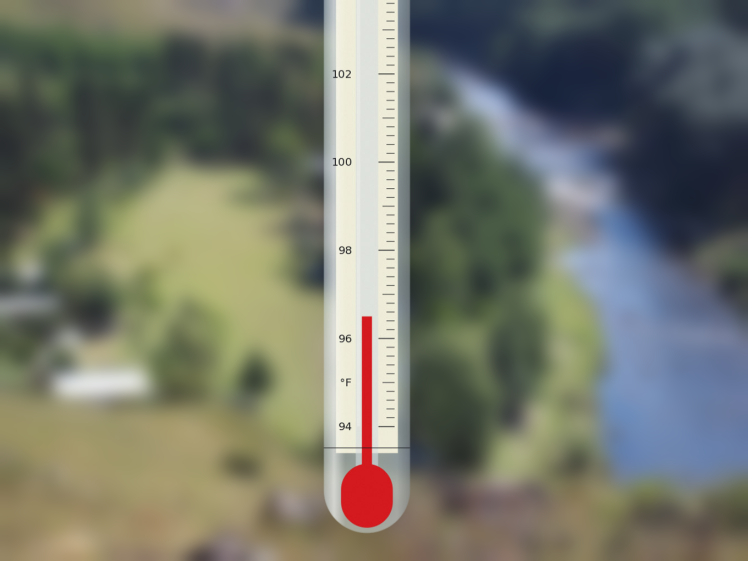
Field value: 96.5; °F
